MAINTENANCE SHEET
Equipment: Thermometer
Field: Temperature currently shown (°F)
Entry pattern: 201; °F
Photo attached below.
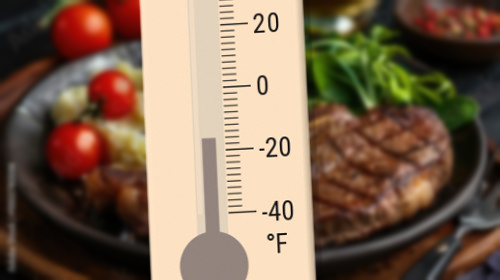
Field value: -16; °F
